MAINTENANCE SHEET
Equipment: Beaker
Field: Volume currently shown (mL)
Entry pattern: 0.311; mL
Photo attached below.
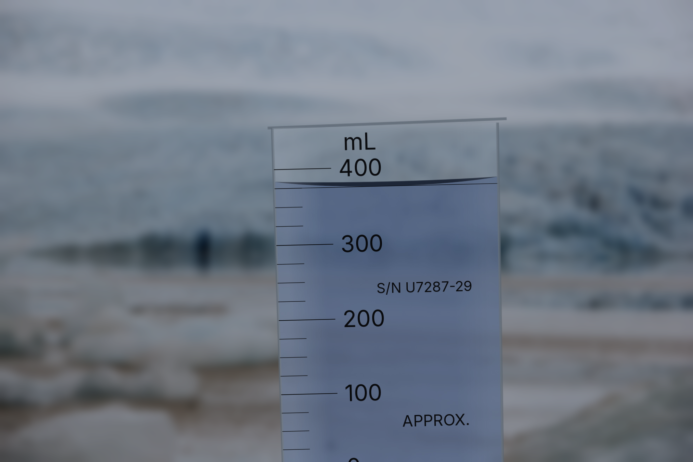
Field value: 375; mL
